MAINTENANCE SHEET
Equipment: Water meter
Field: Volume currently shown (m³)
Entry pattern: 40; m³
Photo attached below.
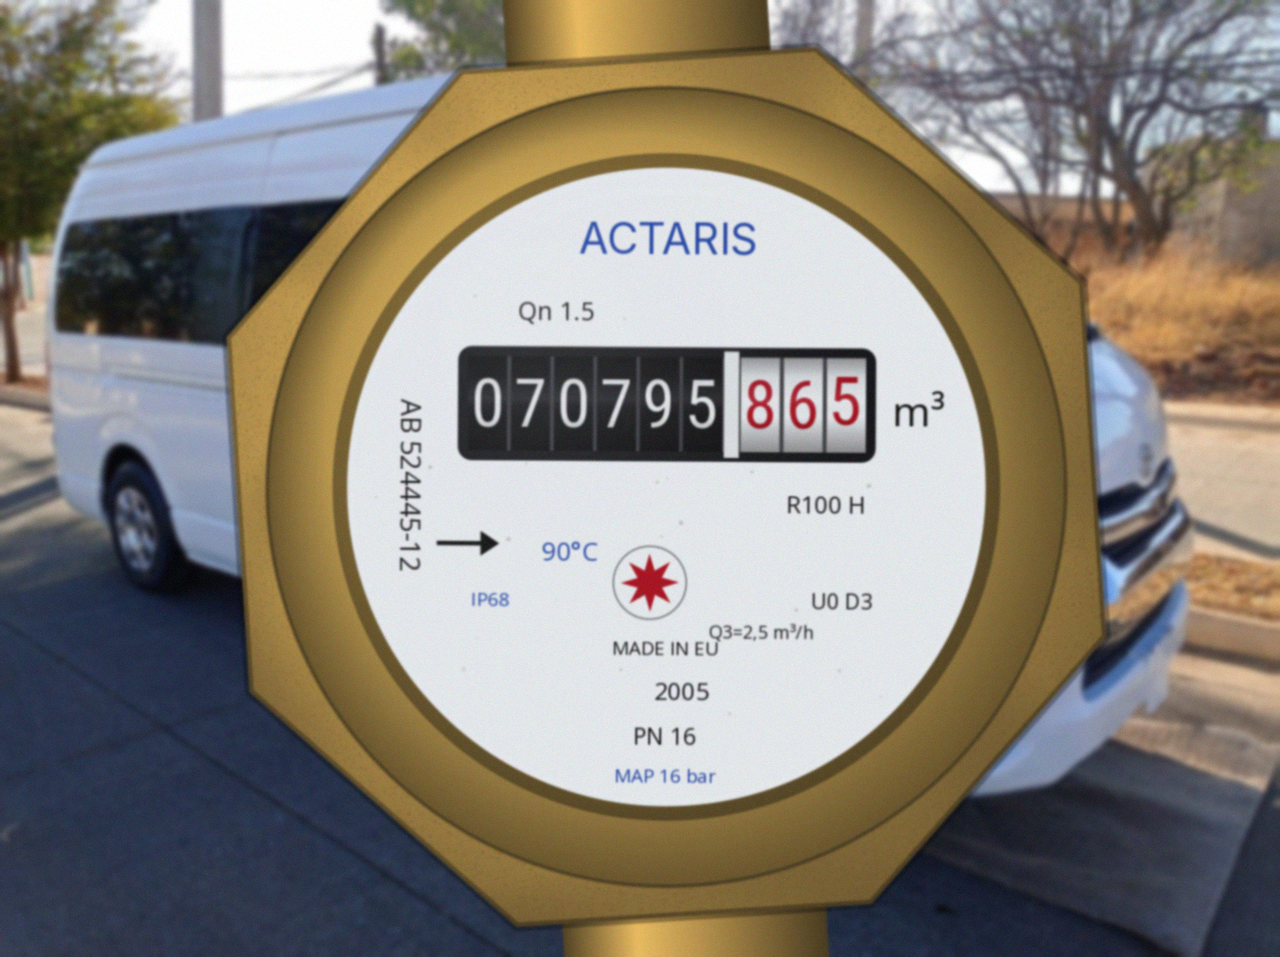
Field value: 70795.865; m³
